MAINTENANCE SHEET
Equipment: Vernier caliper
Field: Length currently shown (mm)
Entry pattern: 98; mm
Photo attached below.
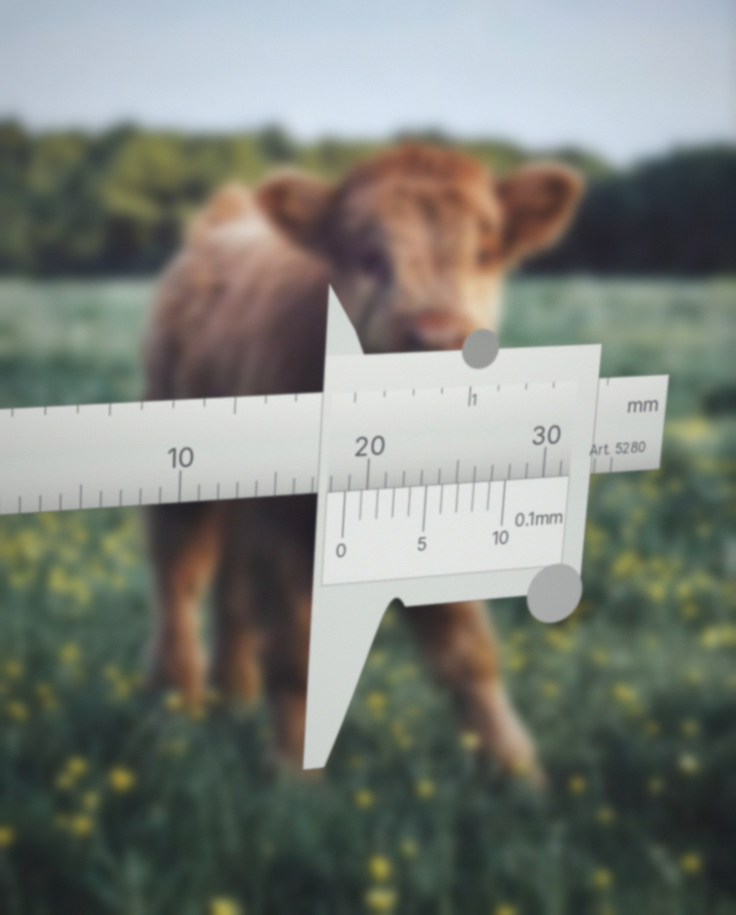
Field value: 18.8; mm
